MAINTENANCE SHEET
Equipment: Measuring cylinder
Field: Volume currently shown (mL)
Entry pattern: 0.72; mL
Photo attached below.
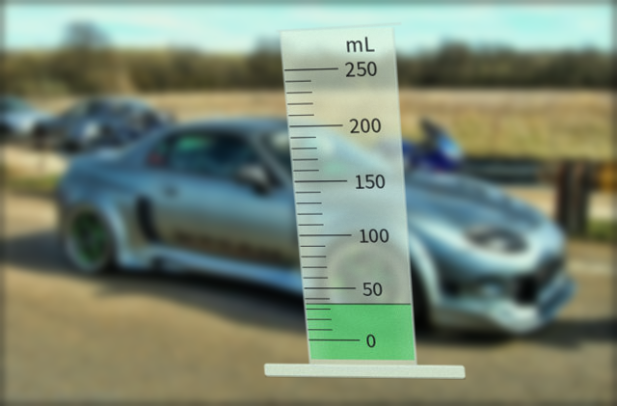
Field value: 35; mL
